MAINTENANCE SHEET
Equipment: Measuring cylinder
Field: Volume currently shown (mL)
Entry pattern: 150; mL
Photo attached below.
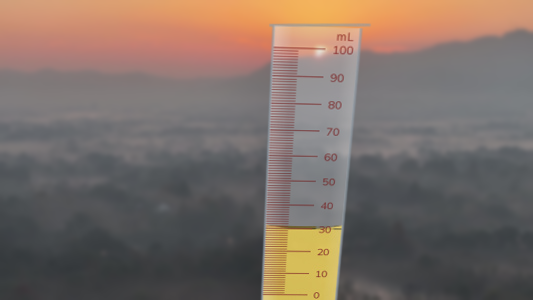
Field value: 30; mL
